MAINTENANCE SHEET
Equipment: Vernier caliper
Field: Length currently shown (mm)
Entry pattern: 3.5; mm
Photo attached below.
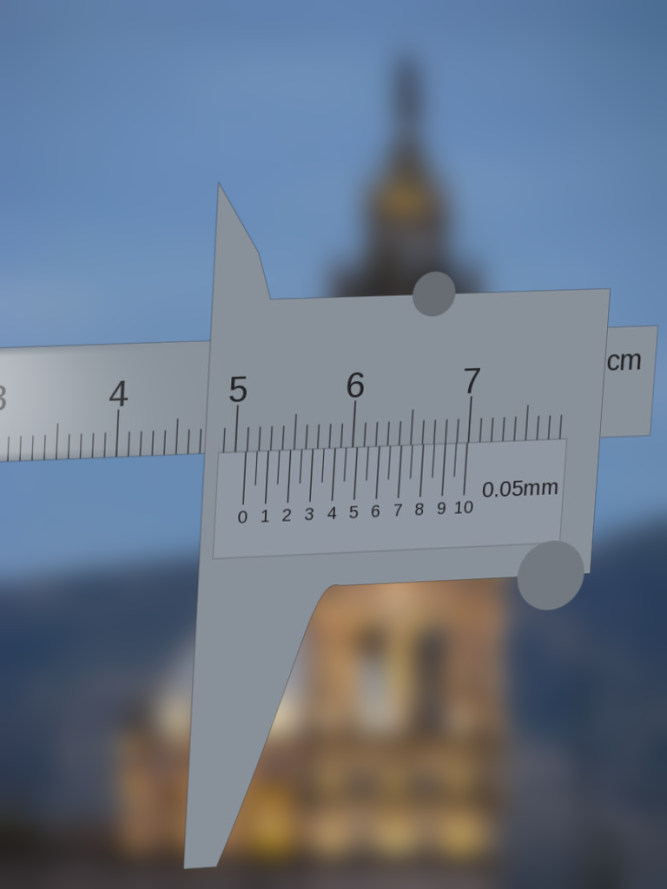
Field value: 50.9; mm
